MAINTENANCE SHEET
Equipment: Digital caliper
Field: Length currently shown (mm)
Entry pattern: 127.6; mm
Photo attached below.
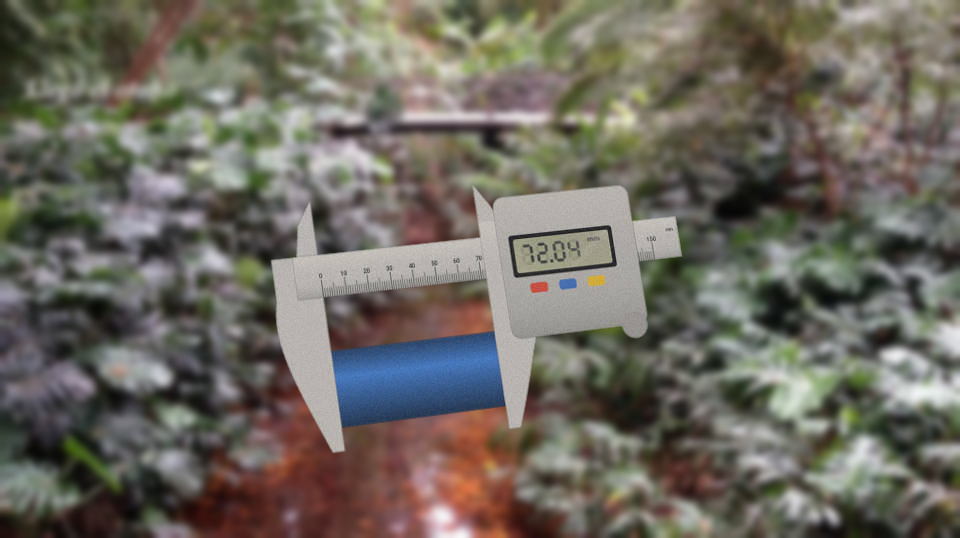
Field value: 72.04; mm
